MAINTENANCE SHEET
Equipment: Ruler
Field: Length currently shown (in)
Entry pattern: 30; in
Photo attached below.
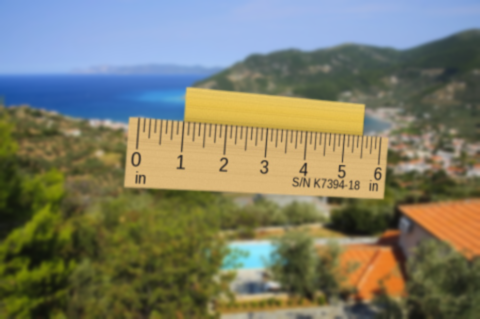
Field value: 4.5; in
